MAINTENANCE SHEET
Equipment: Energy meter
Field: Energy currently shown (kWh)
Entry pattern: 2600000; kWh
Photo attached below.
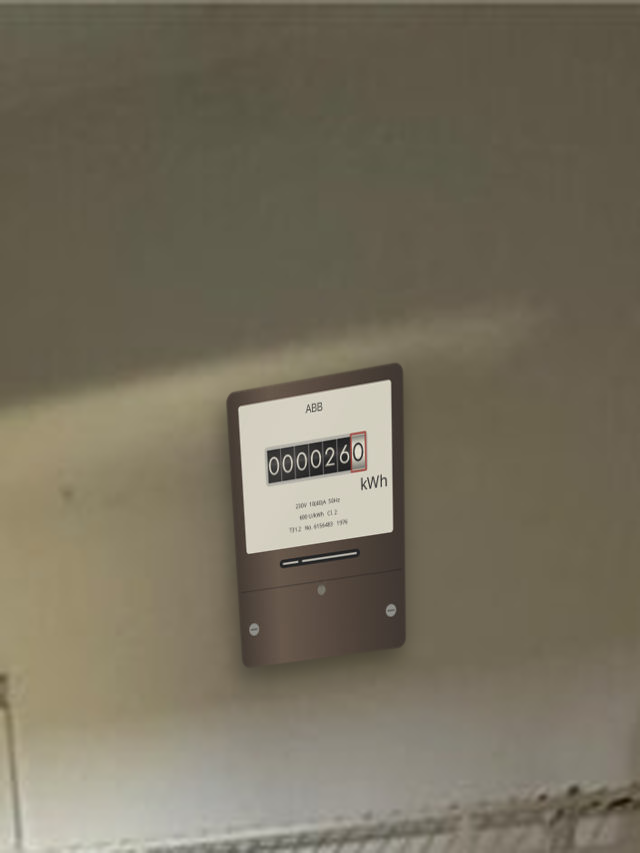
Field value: 26.0; kWh
